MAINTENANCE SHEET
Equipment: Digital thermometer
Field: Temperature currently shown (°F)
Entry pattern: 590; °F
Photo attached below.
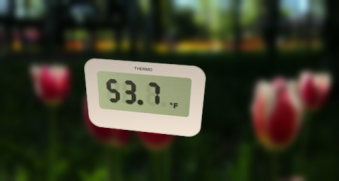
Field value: 53.7; °F
